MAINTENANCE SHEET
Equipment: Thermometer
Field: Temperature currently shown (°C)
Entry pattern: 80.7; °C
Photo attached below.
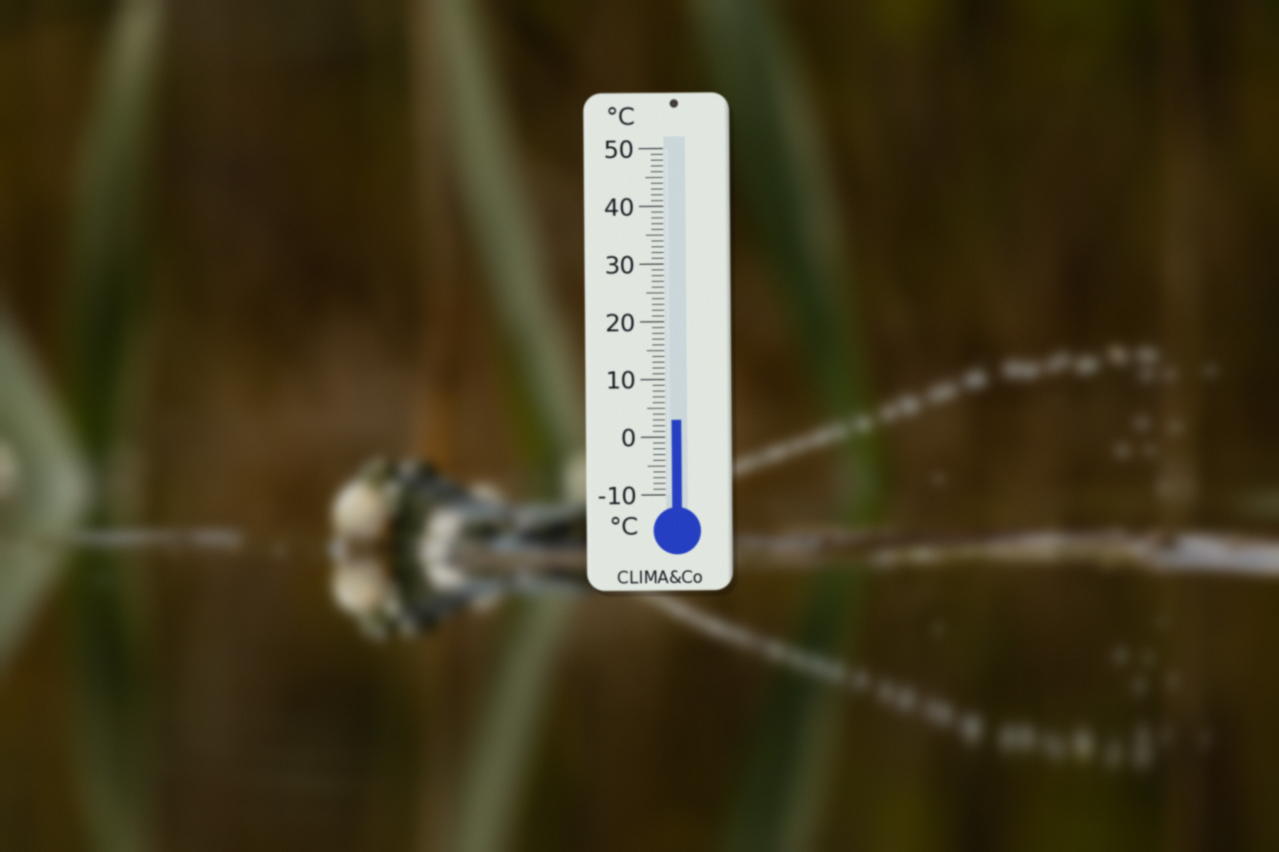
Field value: 3; °C
